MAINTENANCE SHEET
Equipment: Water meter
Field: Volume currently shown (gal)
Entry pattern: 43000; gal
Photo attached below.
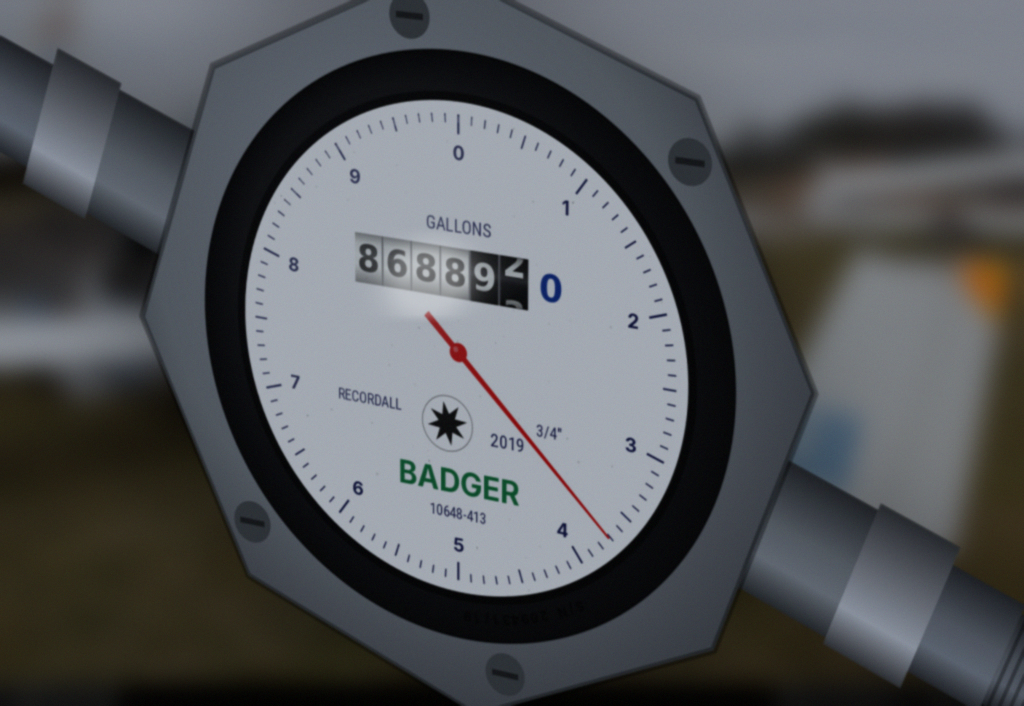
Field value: 8688923.7; gal
